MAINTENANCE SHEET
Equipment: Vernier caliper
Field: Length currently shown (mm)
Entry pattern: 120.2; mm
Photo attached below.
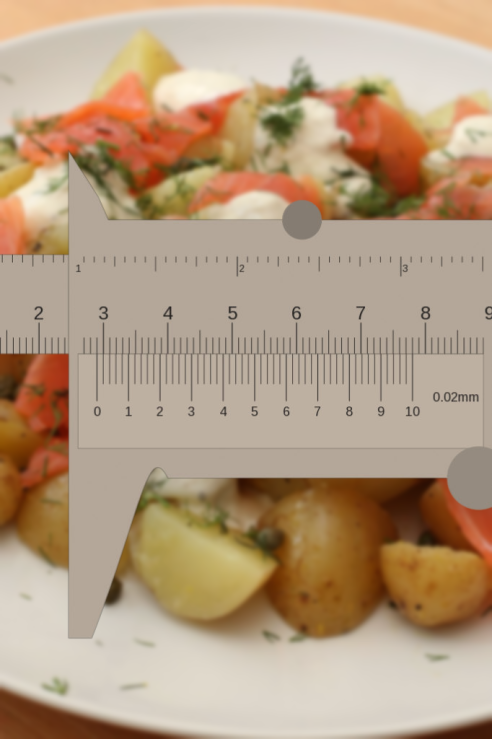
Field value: 29.0; mm
